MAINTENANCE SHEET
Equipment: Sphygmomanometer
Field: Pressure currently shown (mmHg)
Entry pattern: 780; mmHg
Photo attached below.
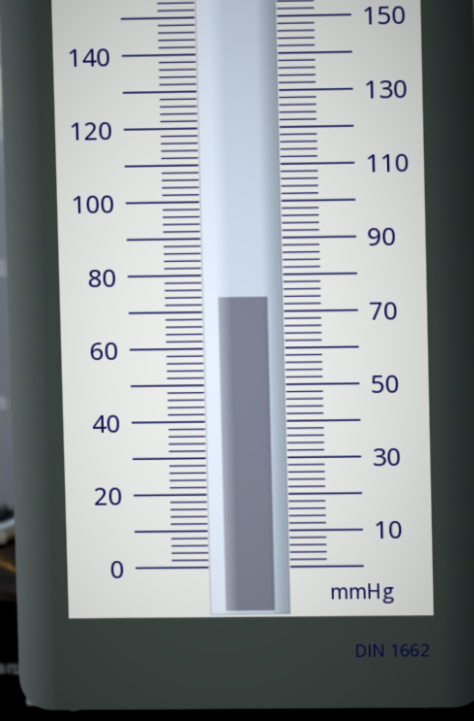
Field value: 74; mmHg
